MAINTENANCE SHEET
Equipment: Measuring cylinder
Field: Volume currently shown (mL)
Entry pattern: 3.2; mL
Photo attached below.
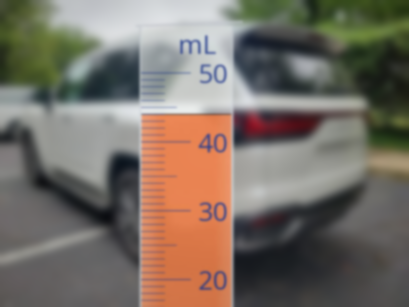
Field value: 44; mL
